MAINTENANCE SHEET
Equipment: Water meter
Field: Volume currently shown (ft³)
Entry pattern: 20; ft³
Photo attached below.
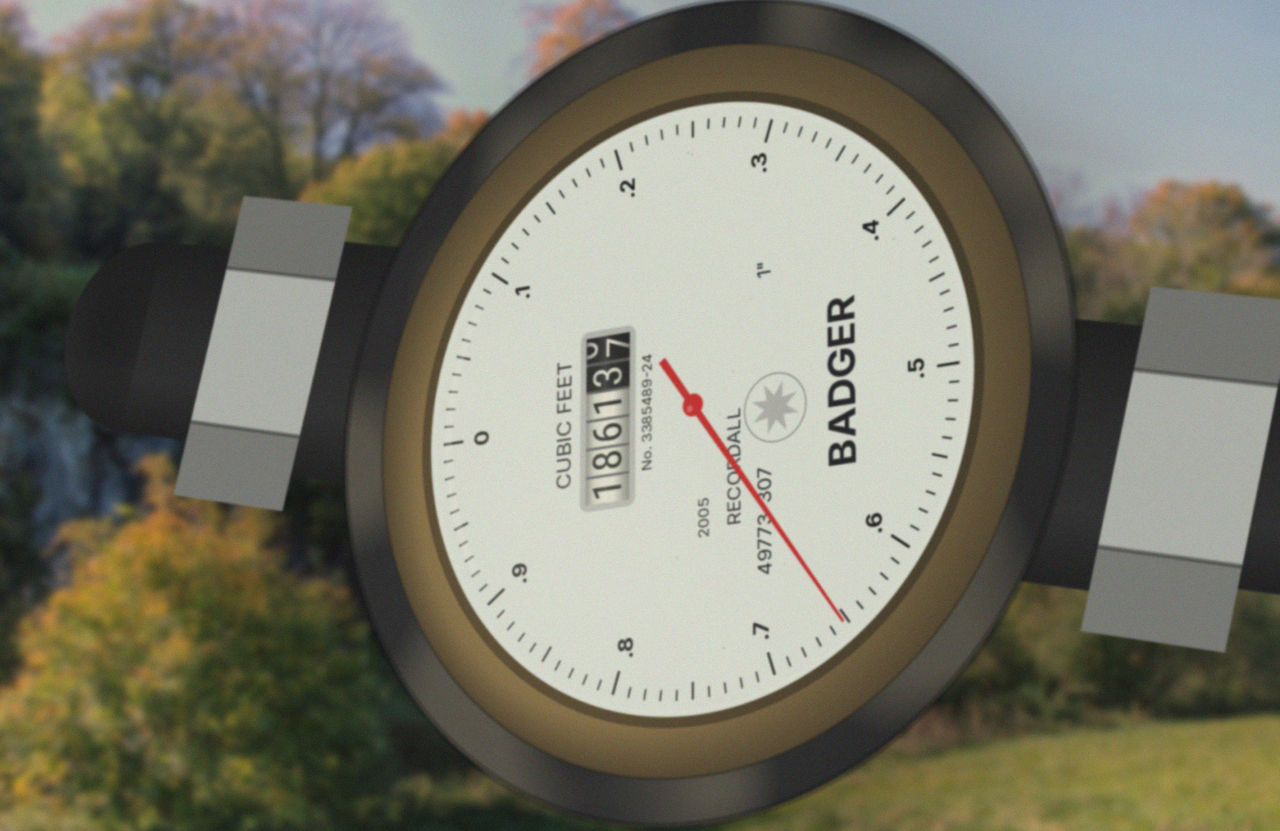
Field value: 186136.65; ft³
